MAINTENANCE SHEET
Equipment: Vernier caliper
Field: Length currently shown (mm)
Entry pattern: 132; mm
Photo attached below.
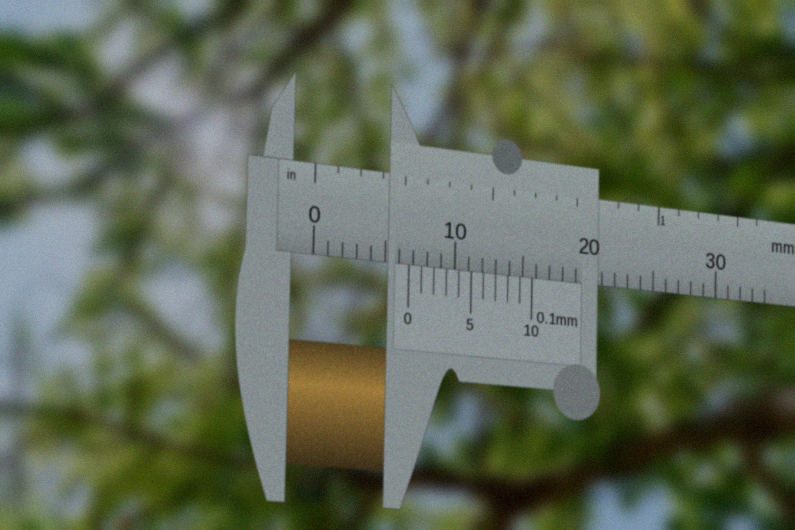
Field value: 6.7; mm
